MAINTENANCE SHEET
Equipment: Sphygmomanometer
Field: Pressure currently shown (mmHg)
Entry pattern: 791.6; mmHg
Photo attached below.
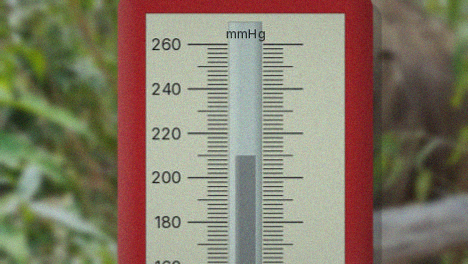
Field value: 210; mmHg
